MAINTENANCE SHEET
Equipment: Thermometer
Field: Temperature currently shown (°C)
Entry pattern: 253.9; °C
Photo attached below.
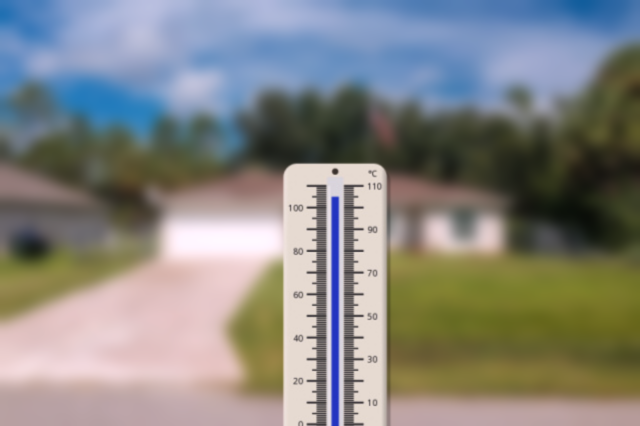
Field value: 105; °C
